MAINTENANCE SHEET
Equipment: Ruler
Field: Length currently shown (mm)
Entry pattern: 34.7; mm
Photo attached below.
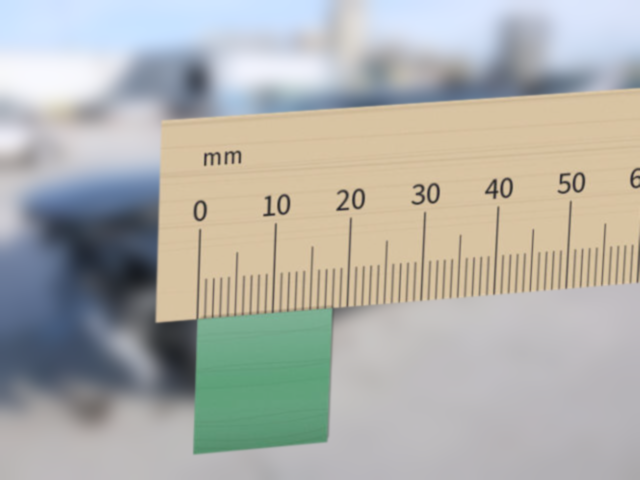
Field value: 18; mm
